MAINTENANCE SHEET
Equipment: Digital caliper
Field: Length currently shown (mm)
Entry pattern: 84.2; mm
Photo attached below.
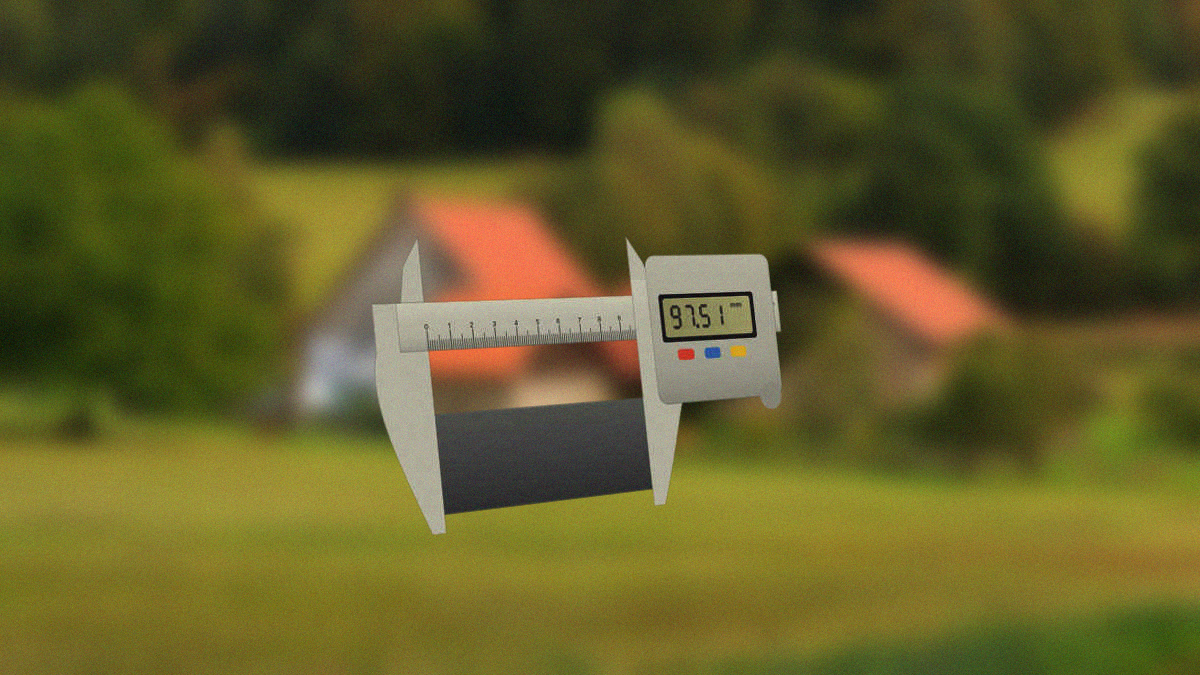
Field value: 97.51; mm
